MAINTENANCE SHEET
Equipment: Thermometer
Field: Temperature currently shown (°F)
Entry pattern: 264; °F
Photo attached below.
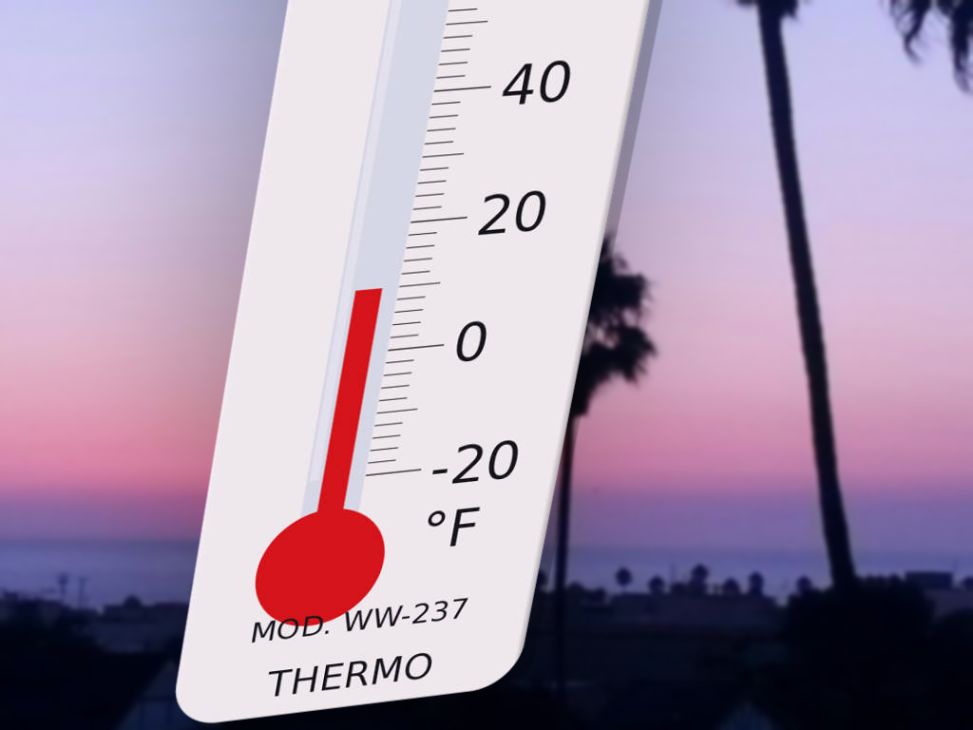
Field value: 10; °F
